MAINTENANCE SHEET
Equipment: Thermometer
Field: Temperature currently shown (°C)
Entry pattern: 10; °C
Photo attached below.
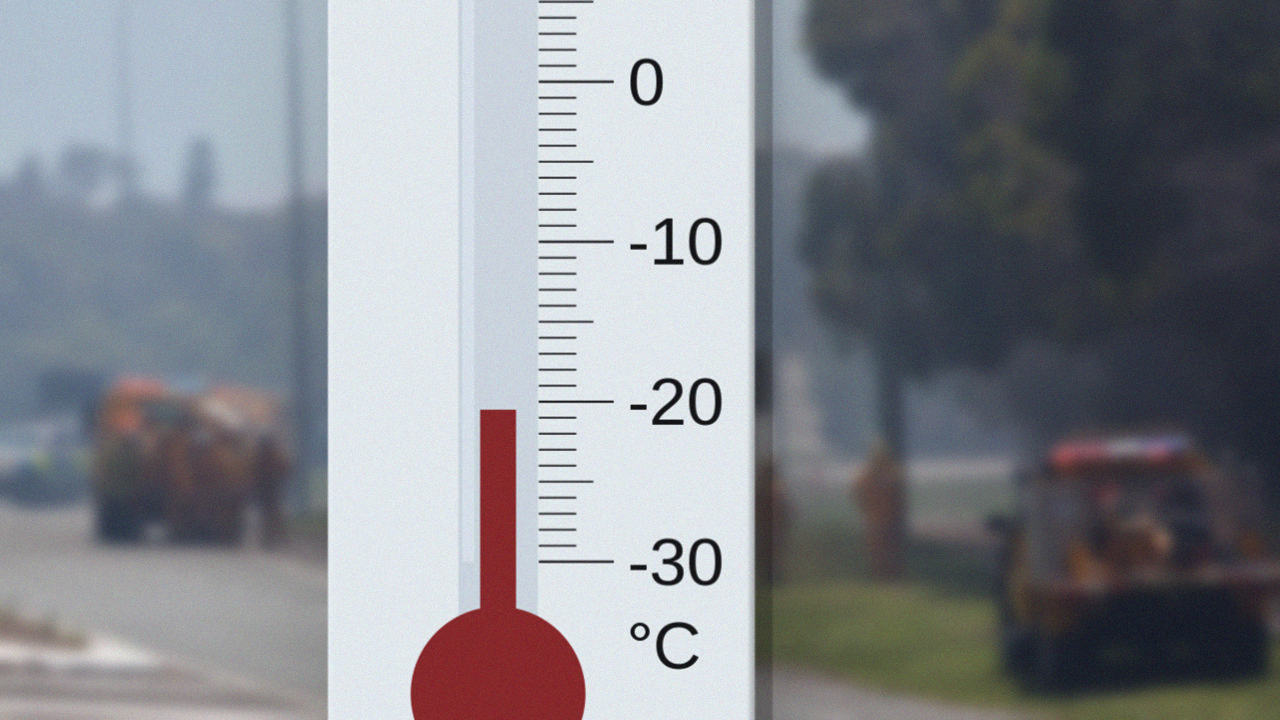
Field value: -20.5; °C
